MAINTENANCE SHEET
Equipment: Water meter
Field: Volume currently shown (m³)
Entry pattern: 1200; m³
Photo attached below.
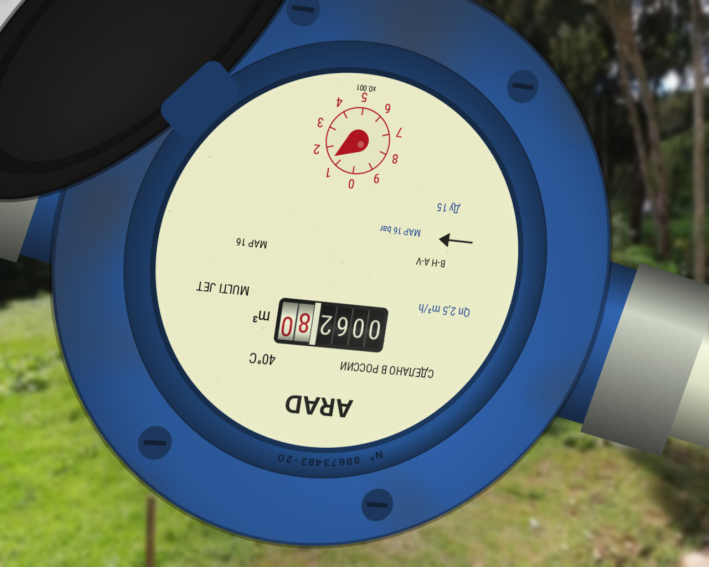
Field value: 62.801; m³
